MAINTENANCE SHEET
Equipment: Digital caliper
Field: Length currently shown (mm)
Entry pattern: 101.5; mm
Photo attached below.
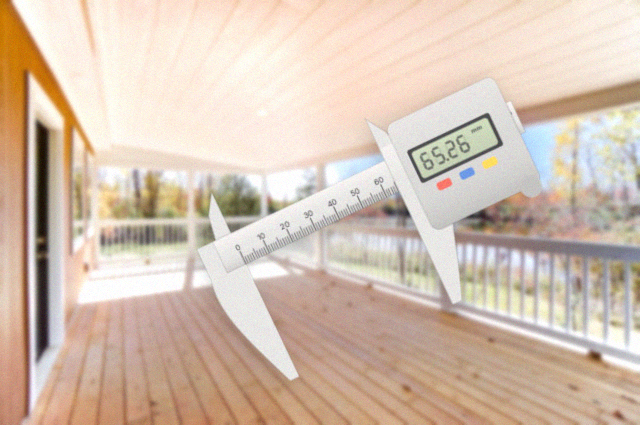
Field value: 65.26; mm
